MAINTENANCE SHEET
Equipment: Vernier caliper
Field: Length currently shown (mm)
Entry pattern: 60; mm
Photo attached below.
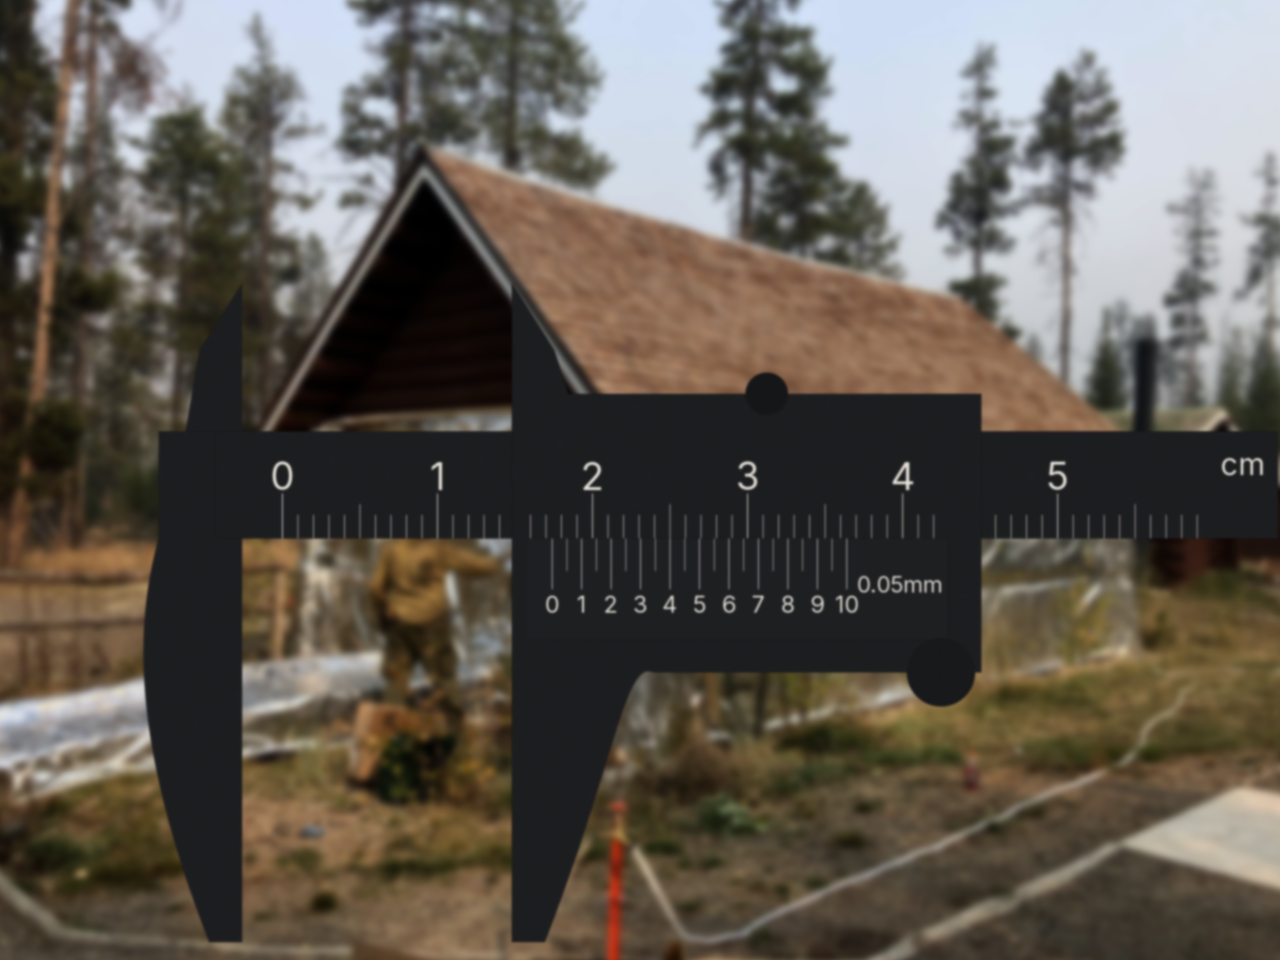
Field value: 17.4; mm
